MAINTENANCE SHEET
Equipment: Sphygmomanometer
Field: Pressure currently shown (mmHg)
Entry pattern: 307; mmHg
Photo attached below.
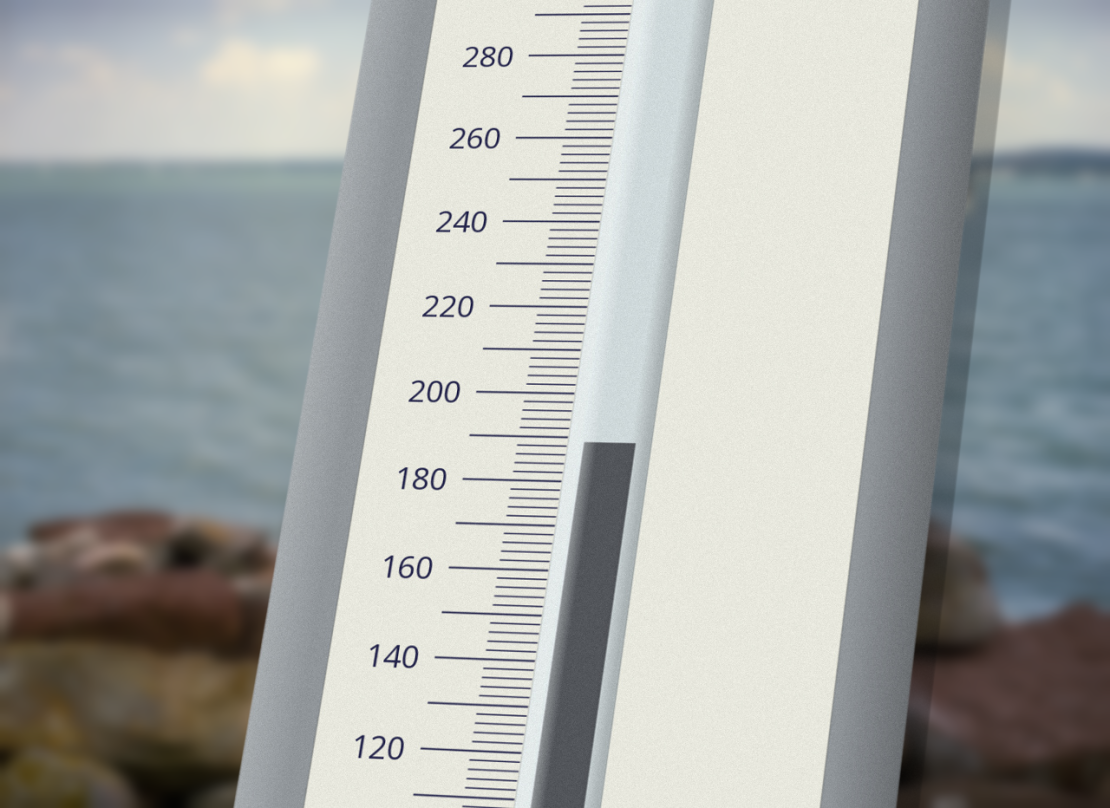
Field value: 189; mmHg
